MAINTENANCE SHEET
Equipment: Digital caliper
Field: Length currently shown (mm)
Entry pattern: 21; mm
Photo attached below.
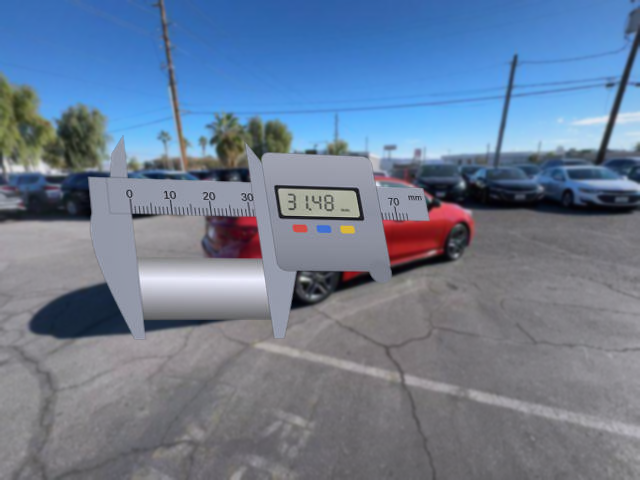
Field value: 31.48; mm
